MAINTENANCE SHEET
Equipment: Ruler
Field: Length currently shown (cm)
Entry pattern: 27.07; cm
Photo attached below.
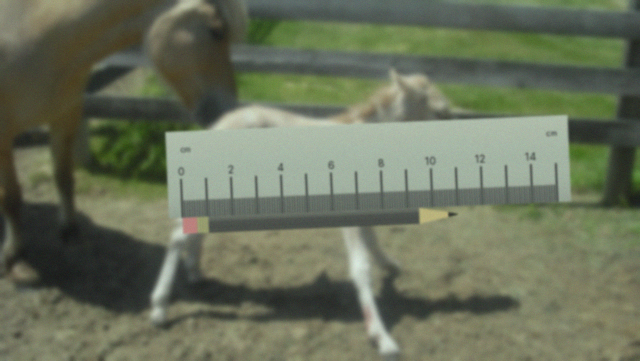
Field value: 11; cm
